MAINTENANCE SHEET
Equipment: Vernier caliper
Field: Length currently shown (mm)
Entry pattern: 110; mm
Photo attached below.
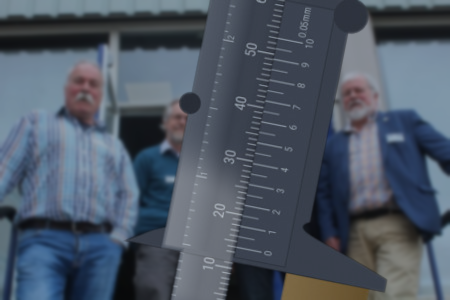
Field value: 14.0; mm
